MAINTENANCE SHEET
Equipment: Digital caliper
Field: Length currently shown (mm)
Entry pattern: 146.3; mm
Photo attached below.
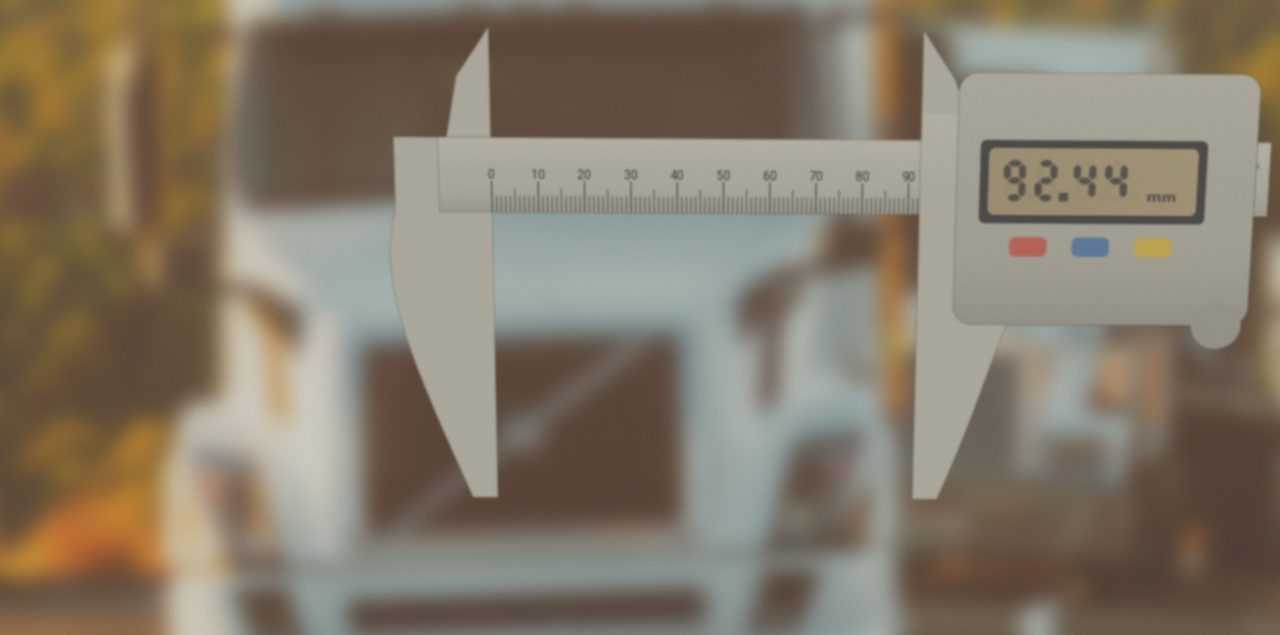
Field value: 92.44; mm
